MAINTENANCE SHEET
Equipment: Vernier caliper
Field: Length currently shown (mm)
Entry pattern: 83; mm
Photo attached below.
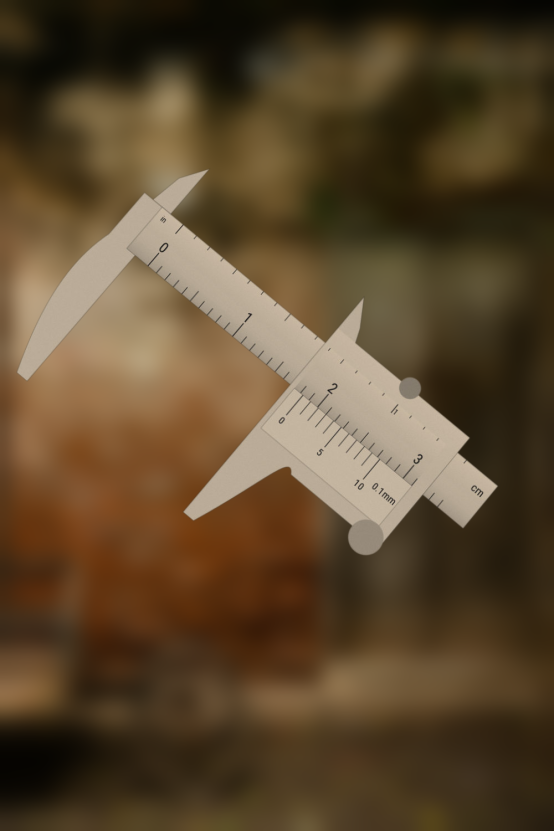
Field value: 18.3; mm
